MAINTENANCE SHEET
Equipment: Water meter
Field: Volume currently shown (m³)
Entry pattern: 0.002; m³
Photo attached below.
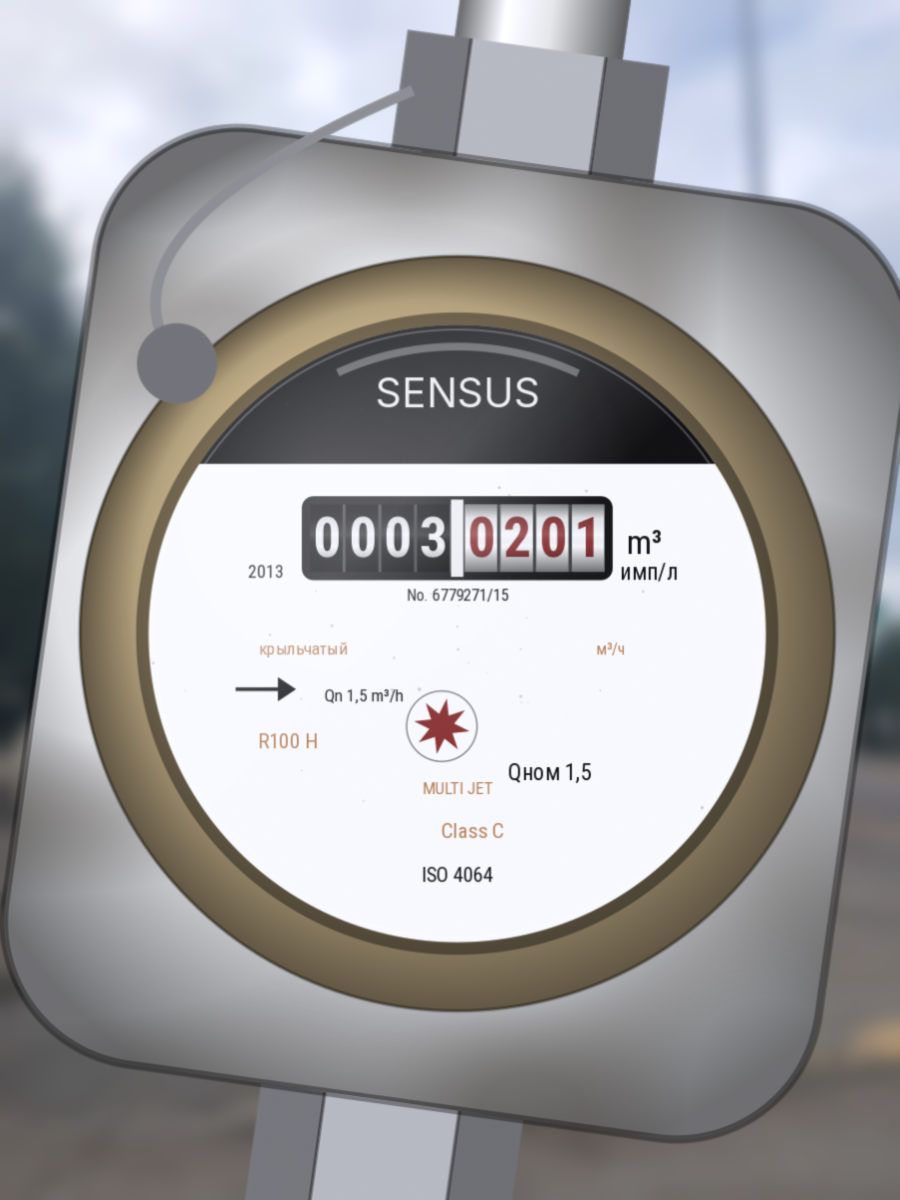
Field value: 3.0201; m³
